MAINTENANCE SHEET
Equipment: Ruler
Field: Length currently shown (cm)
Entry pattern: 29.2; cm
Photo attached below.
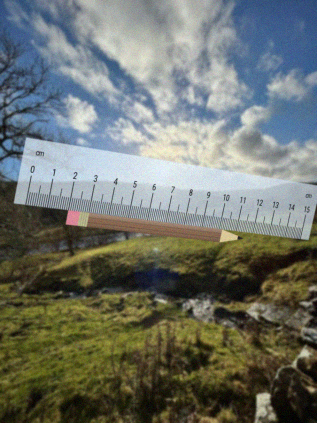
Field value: 9.5; cm
